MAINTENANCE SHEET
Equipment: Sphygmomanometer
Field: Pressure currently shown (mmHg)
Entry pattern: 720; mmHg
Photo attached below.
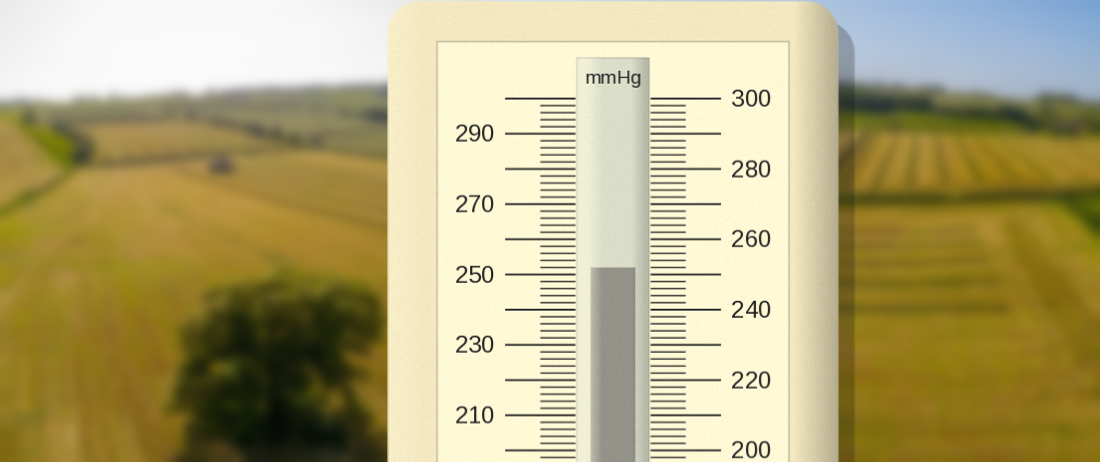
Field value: 252; mmHg
